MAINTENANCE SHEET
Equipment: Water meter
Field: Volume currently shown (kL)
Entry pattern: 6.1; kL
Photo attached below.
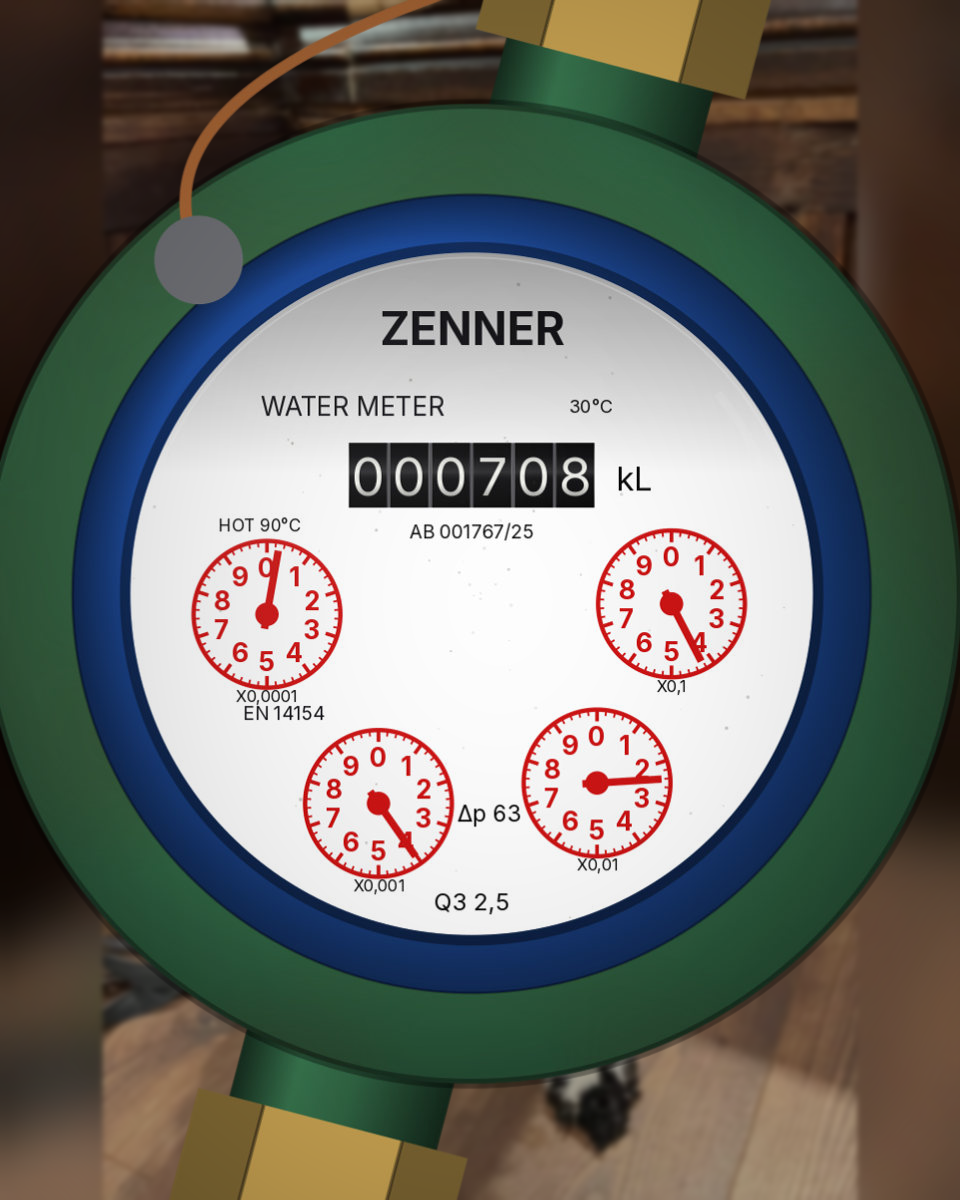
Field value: 708.4240; kL
